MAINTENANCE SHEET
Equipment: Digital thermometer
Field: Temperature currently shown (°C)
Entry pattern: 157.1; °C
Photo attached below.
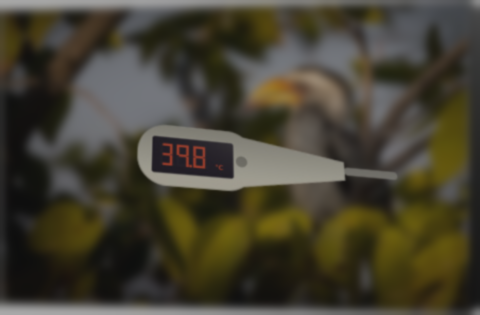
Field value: 39.8; °C
